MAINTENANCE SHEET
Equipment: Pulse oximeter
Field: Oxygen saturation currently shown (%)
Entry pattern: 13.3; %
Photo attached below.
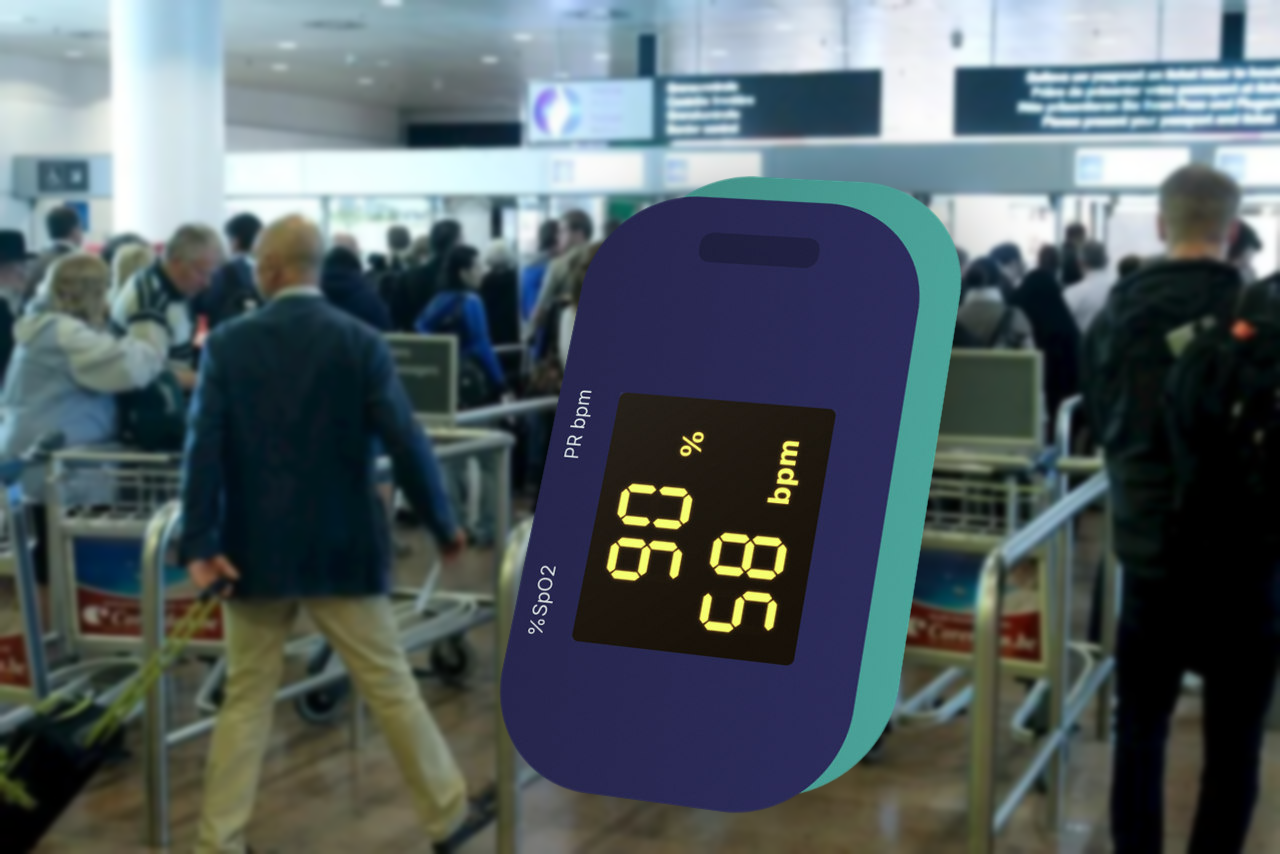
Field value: 90; %
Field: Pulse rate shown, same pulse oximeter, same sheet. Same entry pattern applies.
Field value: 58; bpm
